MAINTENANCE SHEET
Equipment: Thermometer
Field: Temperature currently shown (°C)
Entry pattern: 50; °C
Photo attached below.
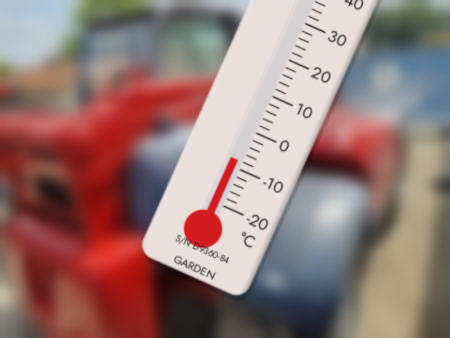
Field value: -8; °C
